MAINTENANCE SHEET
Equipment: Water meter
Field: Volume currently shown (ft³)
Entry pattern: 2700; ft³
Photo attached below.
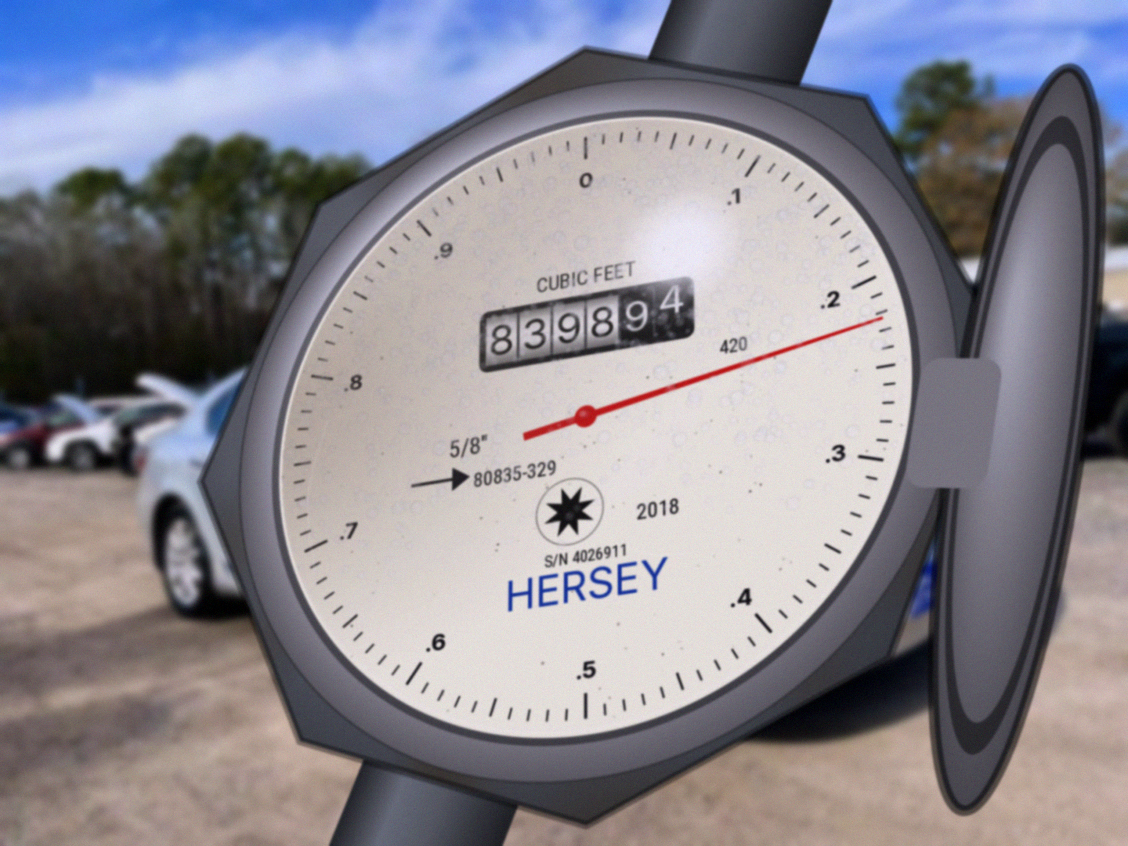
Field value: 839894.22; ft³
